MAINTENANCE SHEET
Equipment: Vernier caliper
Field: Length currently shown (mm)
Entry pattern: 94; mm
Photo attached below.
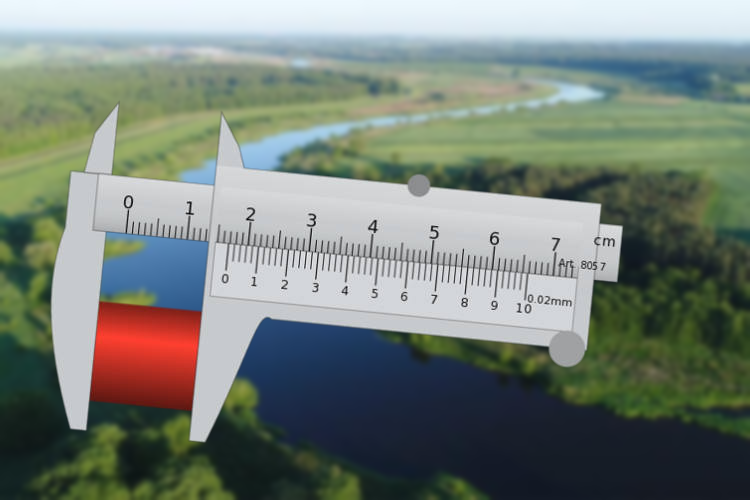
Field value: 16.8; mm
